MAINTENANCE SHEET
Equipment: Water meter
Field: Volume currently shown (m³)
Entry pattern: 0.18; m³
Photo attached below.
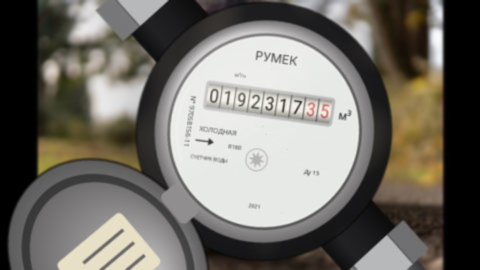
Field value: 192317.35; m³
